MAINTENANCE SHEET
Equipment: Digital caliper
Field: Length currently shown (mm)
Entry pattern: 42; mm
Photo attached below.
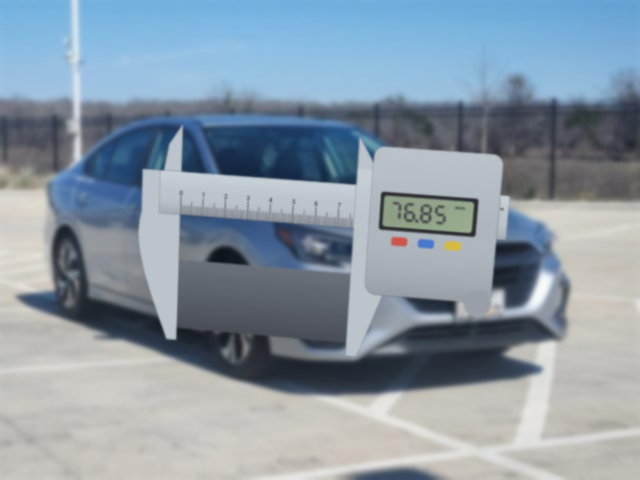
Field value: 76.85; mm
